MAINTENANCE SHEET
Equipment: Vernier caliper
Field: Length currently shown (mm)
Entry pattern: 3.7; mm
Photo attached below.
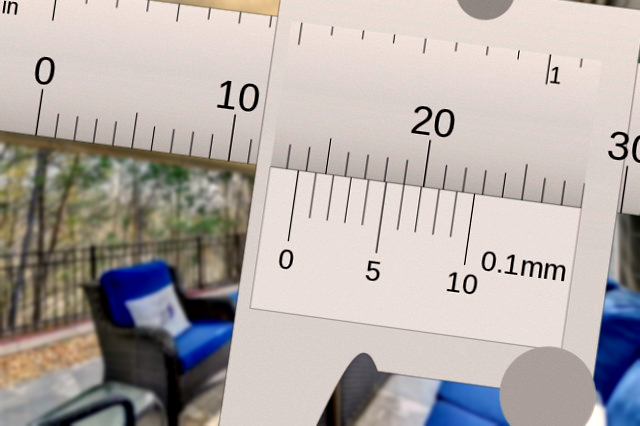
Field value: 13.6; mm
